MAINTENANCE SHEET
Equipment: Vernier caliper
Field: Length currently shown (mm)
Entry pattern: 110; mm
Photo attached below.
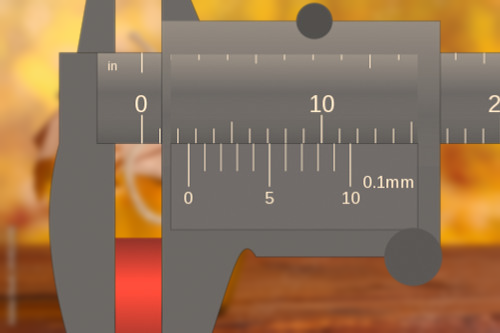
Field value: 2.6; mm
